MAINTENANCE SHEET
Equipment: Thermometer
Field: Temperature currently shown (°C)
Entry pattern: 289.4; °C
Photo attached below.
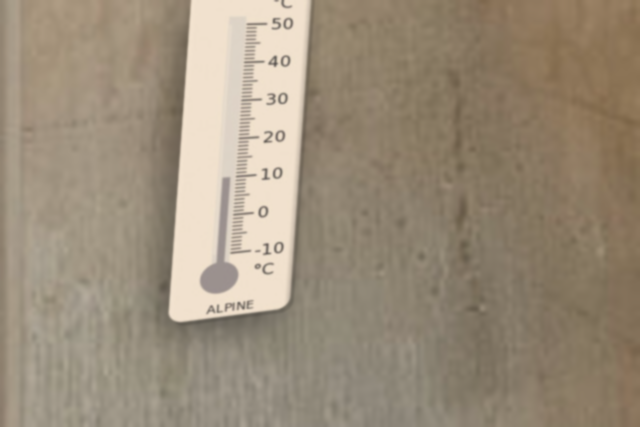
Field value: 10; °C
